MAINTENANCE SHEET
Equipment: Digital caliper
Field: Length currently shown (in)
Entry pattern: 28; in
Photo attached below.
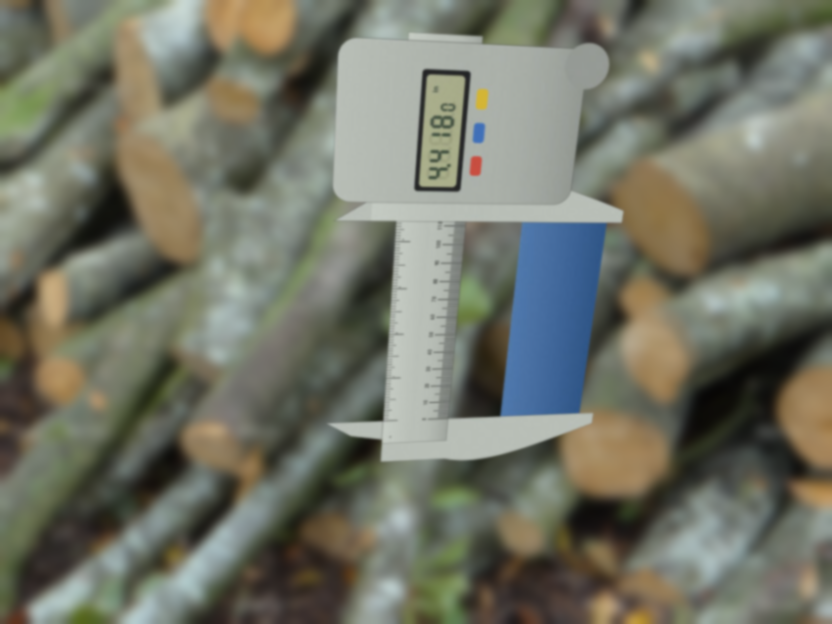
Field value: 4.4180; in
